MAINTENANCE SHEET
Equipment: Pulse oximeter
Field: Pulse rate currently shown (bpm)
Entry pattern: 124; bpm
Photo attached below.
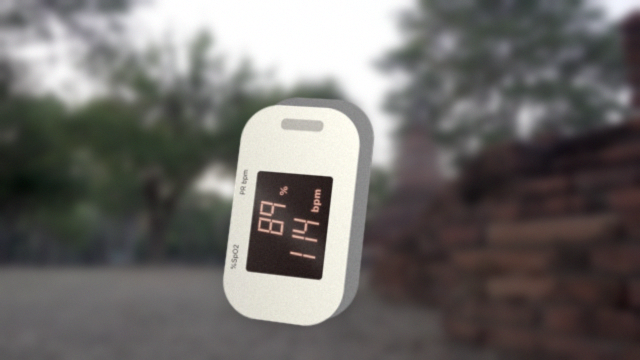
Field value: 114; bpm
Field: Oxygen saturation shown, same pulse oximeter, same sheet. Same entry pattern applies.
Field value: 89; %
